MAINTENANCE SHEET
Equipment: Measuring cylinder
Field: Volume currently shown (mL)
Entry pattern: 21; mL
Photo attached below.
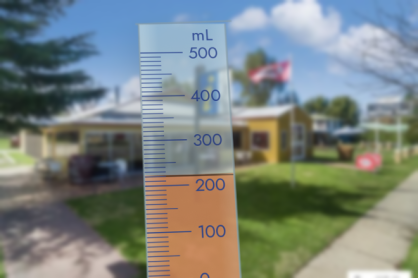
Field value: 220; mL
